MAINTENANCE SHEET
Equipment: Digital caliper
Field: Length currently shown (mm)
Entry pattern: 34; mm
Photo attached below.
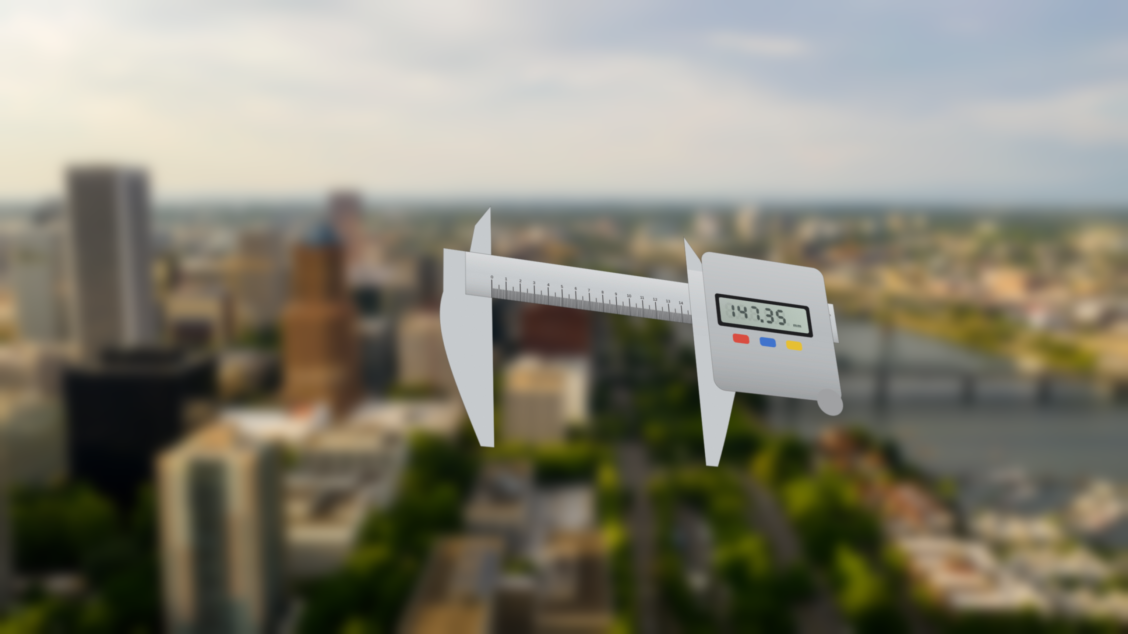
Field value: 147.35; mm
